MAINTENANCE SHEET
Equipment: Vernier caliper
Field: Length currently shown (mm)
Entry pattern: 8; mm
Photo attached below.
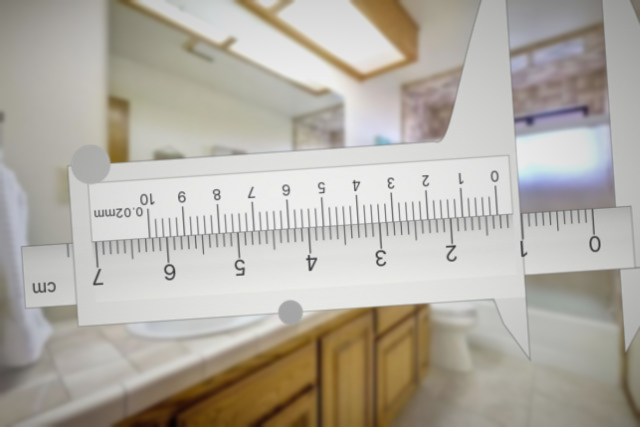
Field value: 13.4; mm
